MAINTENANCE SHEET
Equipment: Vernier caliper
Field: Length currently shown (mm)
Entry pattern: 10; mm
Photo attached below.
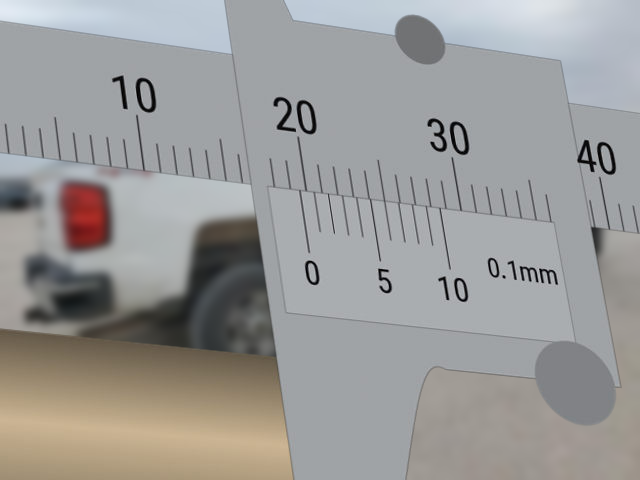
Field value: 19.6; mm
